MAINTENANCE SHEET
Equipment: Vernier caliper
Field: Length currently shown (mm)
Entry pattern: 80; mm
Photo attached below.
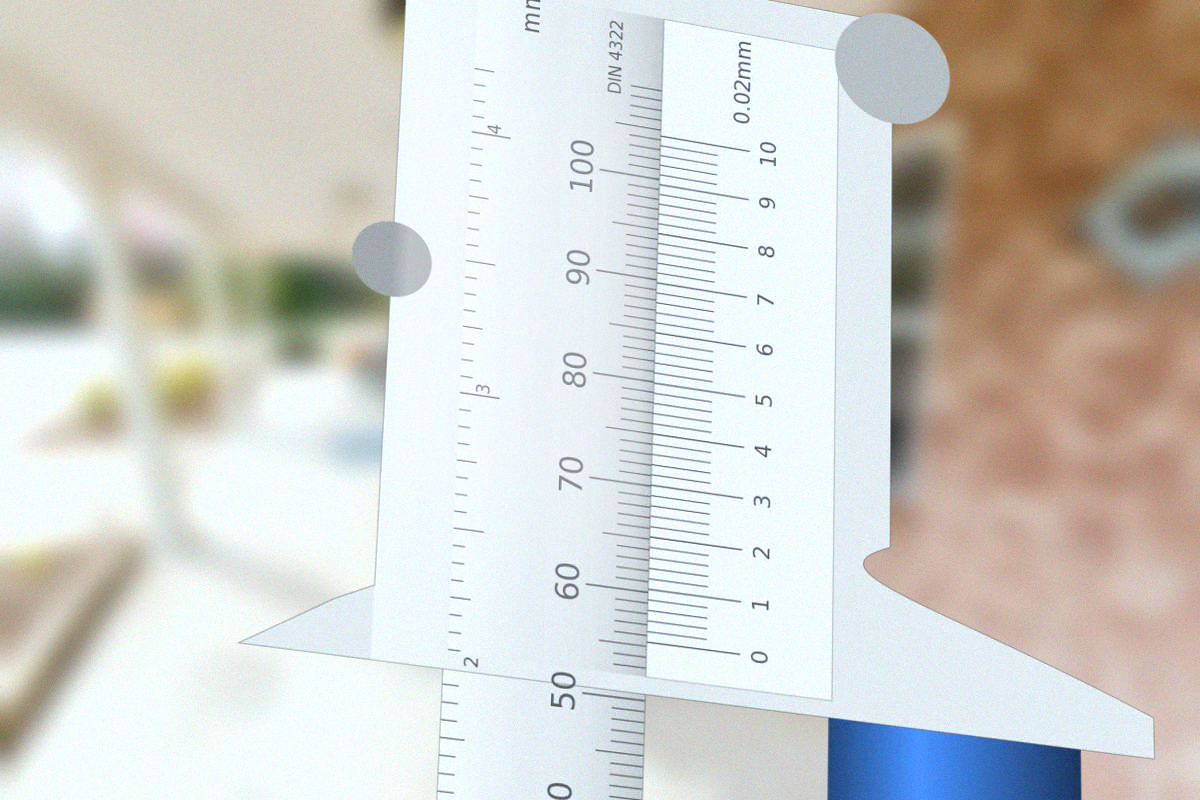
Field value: 55.4; mm
